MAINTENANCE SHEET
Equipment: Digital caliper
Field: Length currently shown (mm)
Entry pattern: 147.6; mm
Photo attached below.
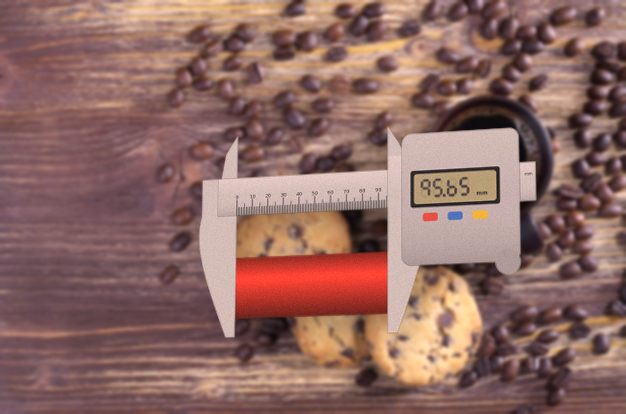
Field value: 95.65; mm
